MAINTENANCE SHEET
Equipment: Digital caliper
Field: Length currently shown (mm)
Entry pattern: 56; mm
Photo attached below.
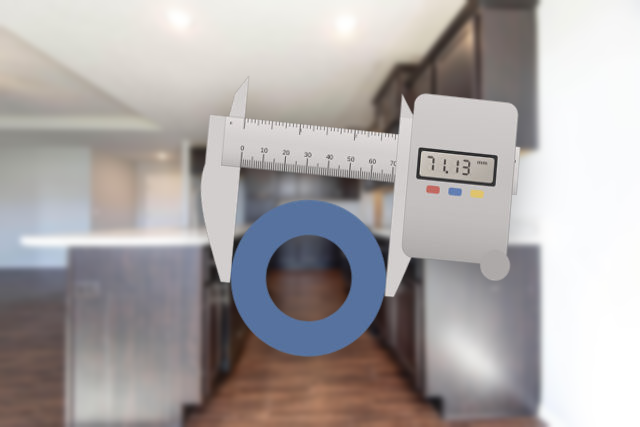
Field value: 71.13; mm
